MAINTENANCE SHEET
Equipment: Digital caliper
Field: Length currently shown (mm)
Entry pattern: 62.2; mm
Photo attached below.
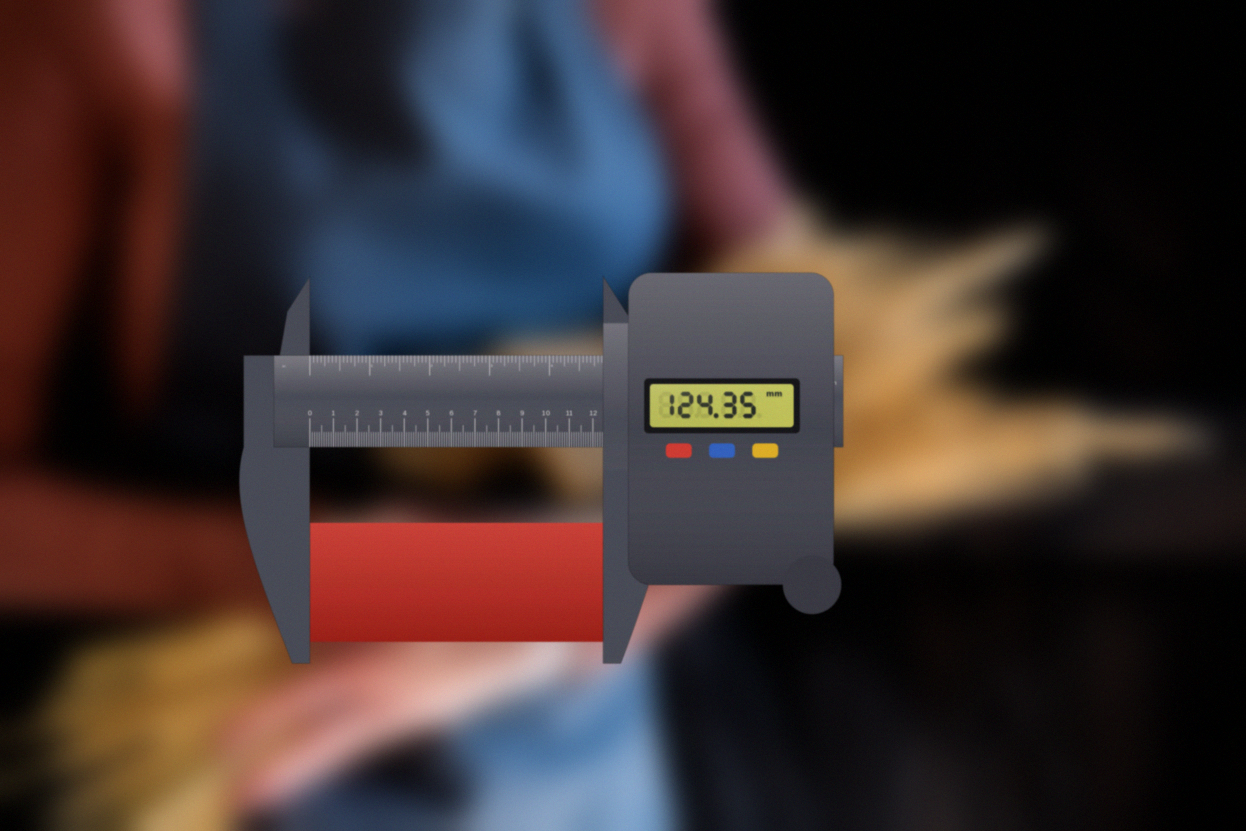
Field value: 124.35; mm
